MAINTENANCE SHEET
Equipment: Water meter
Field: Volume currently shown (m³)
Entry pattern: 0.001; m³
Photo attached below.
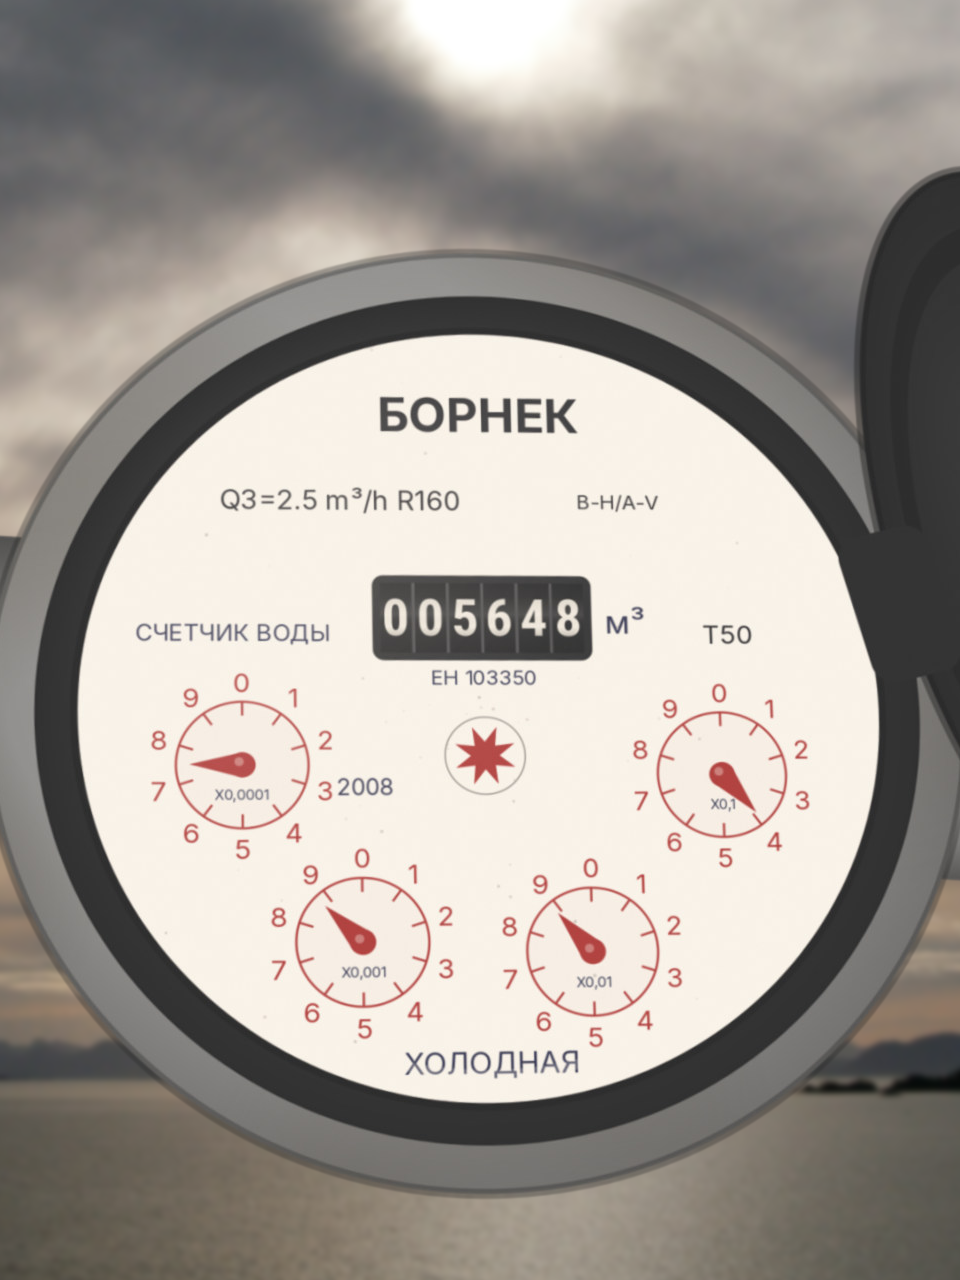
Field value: 5648.3887; m³
